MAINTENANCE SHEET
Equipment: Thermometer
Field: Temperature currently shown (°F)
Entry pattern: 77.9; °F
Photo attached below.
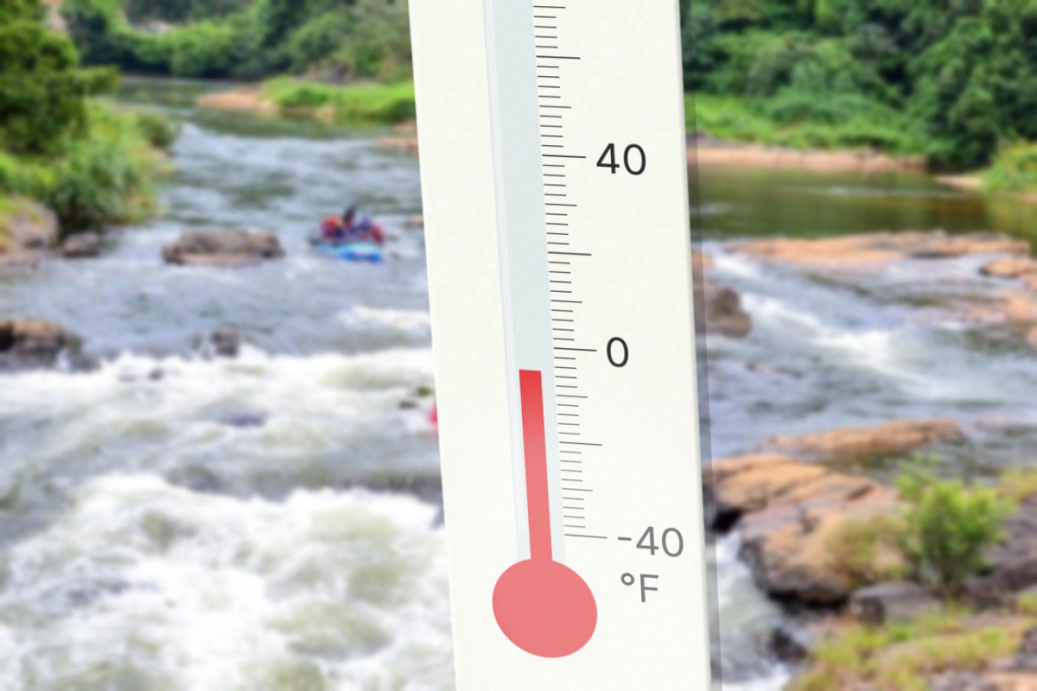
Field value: -5; °F
